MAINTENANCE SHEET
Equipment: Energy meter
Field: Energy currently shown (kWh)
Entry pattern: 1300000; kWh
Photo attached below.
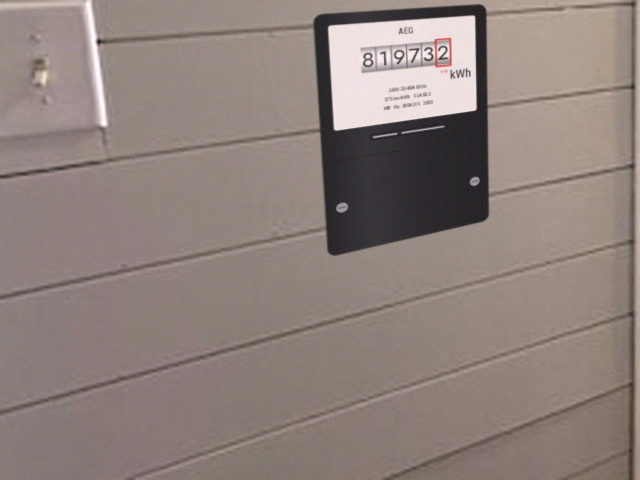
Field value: 81973.2; kWh
